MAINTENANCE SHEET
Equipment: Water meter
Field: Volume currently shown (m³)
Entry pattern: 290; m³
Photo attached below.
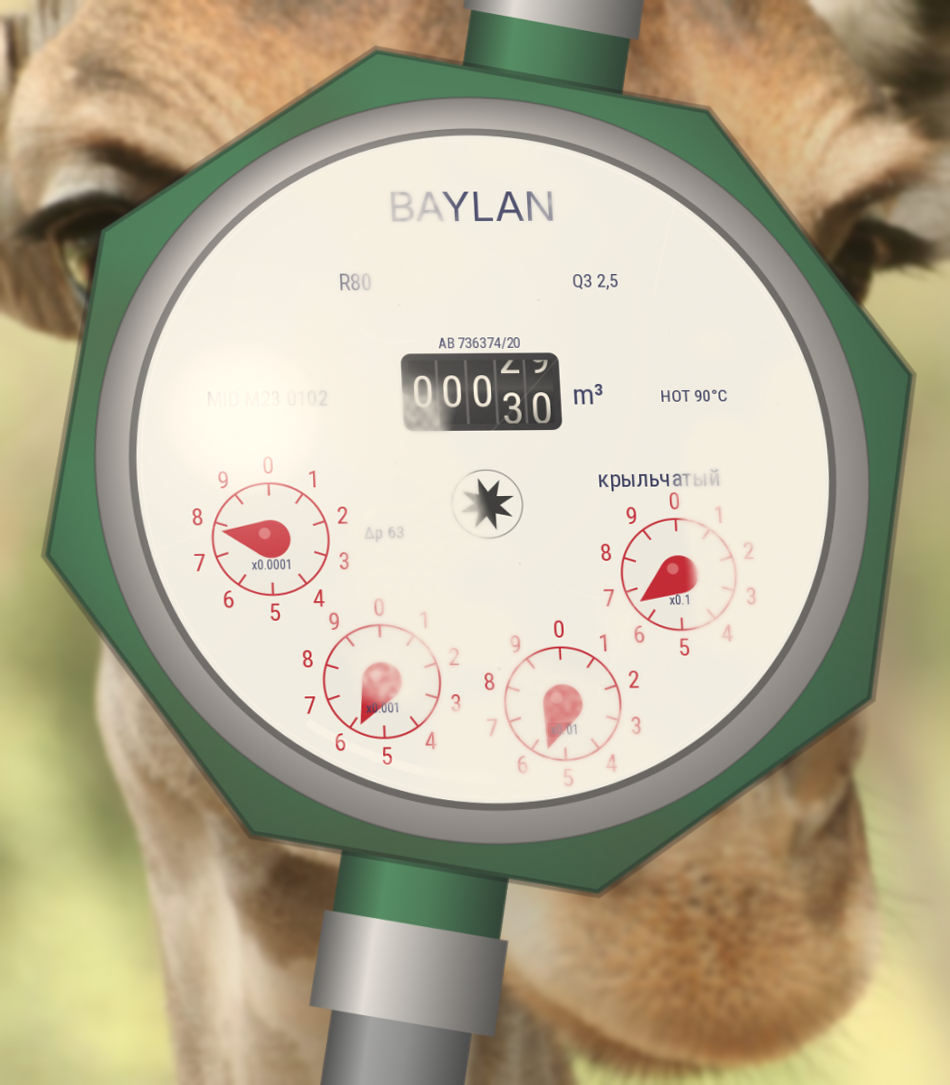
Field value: 29.6557; m³
